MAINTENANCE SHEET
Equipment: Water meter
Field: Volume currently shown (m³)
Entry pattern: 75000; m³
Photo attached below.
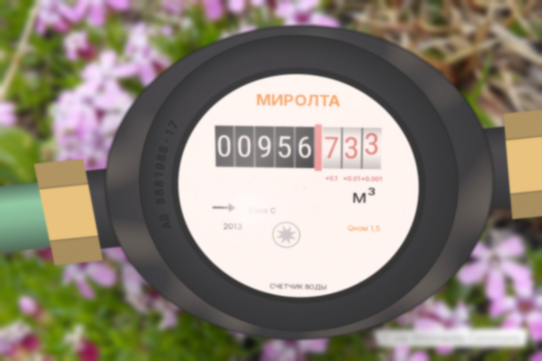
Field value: 956.733; m³
